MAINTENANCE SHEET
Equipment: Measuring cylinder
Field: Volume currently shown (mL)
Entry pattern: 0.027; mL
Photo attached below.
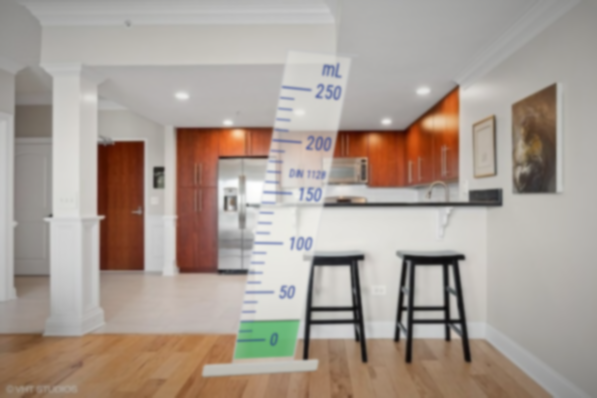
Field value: 20; mL
